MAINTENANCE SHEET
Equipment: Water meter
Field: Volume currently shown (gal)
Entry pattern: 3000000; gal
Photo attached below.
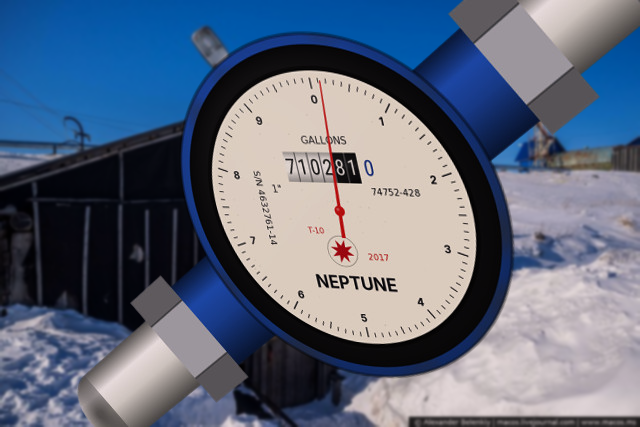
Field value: 7102810.1; gal
